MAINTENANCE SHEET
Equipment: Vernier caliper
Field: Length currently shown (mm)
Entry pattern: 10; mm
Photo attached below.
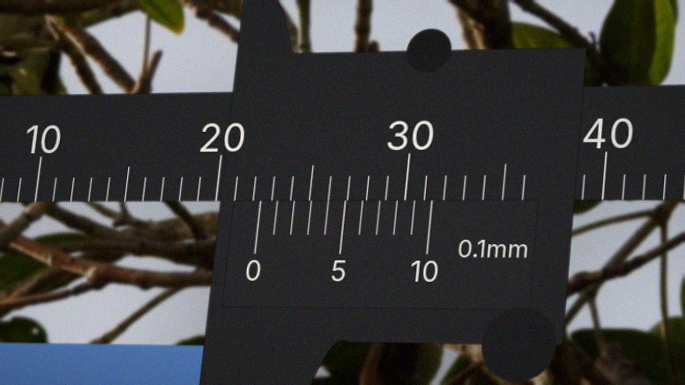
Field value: 22.4; mm
